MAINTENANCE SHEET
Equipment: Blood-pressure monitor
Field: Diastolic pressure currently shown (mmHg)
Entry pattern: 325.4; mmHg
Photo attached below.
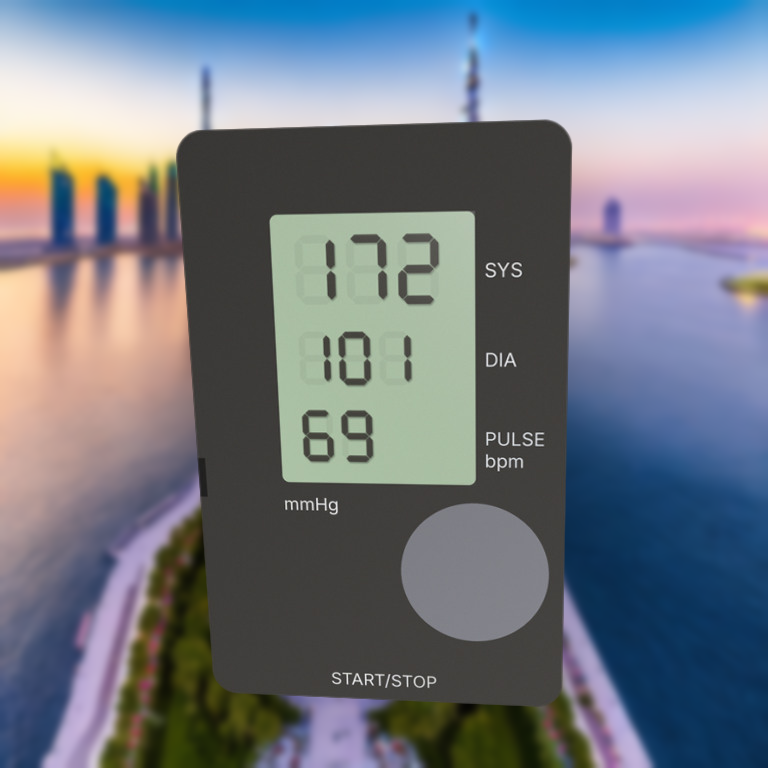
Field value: 101; mmHg
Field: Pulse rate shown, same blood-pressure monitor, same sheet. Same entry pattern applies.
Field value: 69; bpm
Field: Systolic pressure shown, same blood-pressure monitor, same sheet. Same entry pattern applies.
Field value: 172; mmHg
